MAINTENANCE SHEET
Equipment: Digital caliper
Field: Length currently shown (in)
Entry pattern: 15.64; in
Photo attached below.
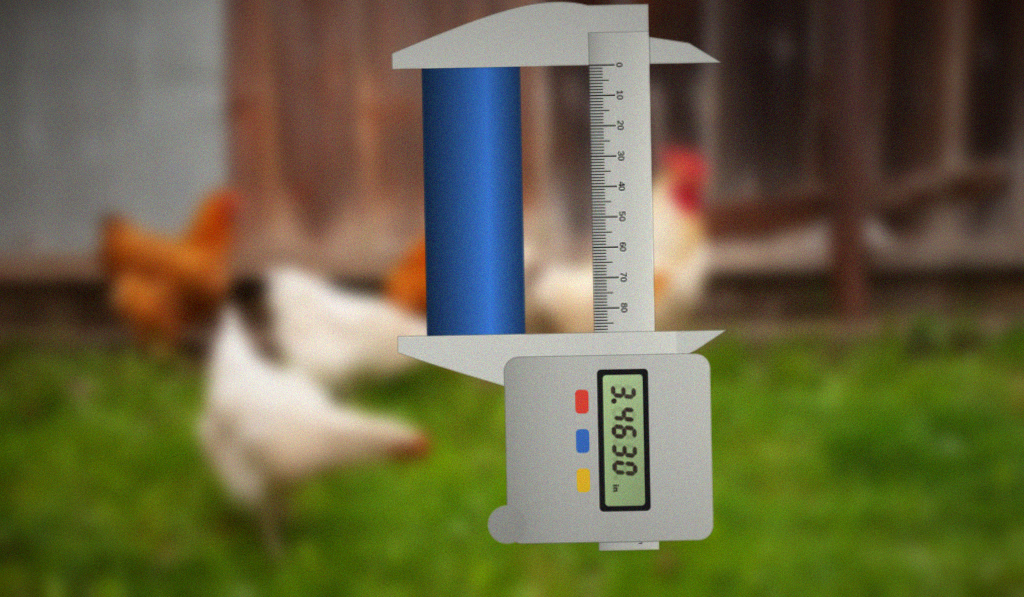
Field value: 3.4630; in
